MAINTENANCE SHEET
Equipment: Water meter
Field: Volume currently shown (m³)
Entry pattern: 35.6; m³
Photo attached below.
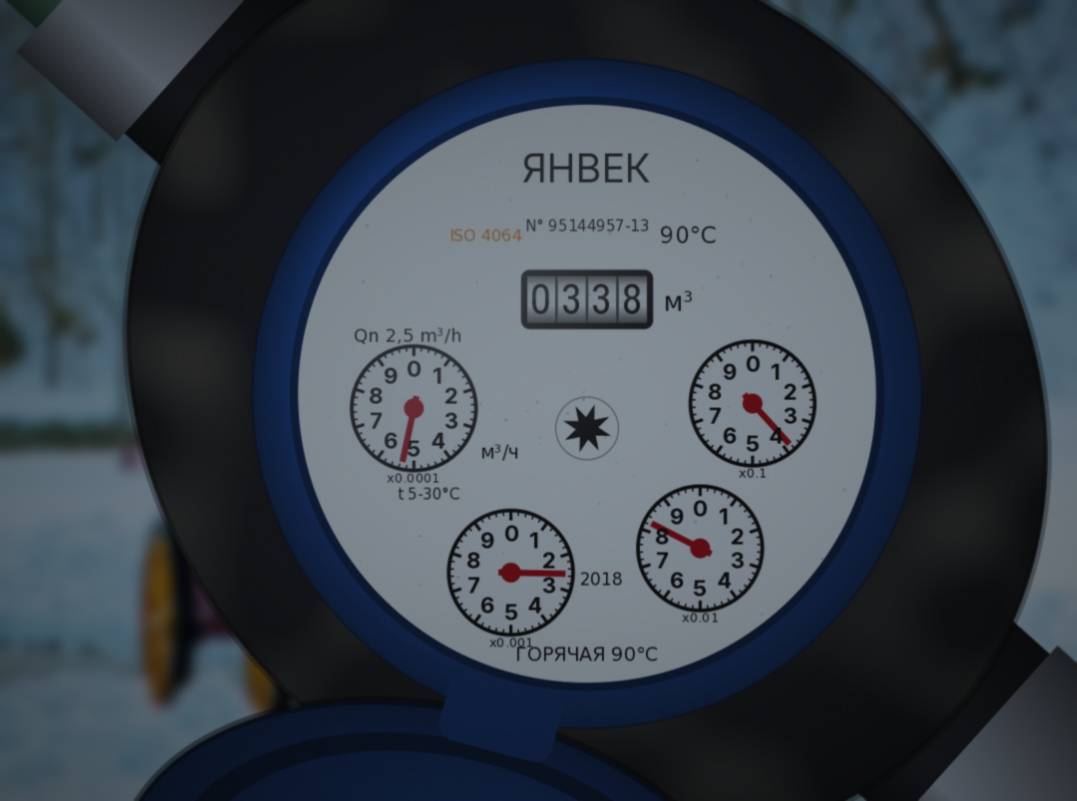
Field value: 338.3825; m³
